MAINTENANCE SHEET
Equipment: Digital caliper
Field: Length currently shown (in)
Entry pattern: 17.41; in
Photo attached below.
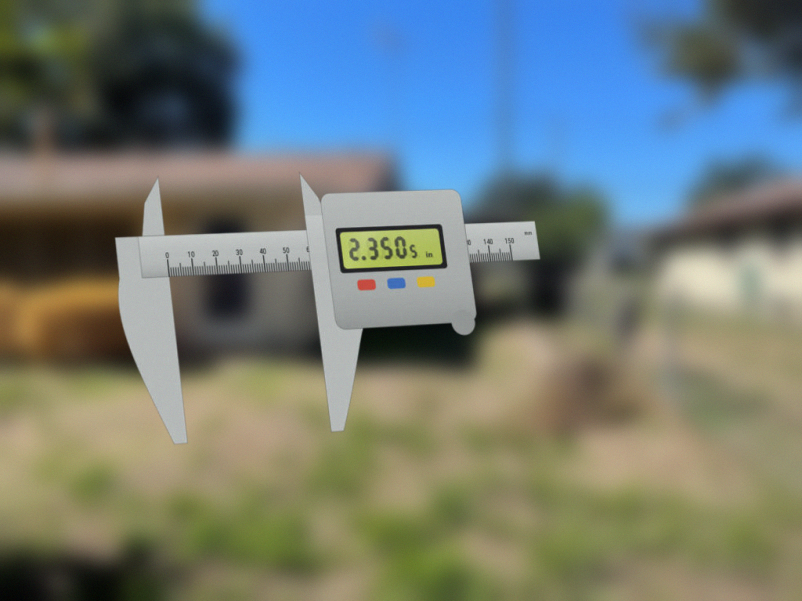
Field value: 2.3505; in
